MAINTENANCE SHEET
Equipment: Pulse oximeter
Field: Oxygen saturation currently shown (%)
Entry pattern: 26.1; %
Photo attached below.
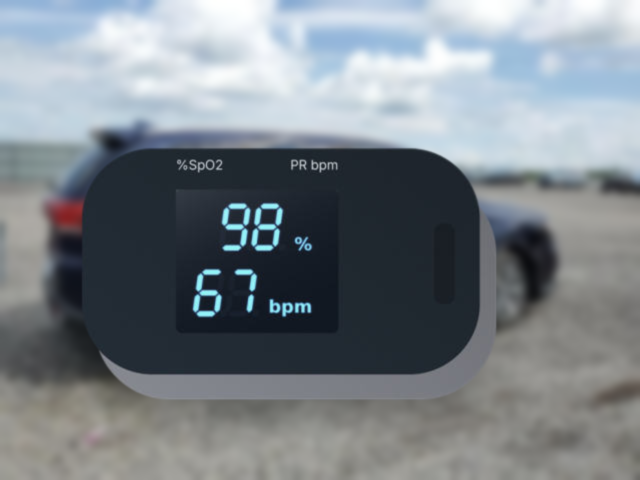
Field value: 98; %
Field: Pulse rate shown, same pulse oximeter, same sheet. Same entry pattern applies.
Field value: 67; bpm
